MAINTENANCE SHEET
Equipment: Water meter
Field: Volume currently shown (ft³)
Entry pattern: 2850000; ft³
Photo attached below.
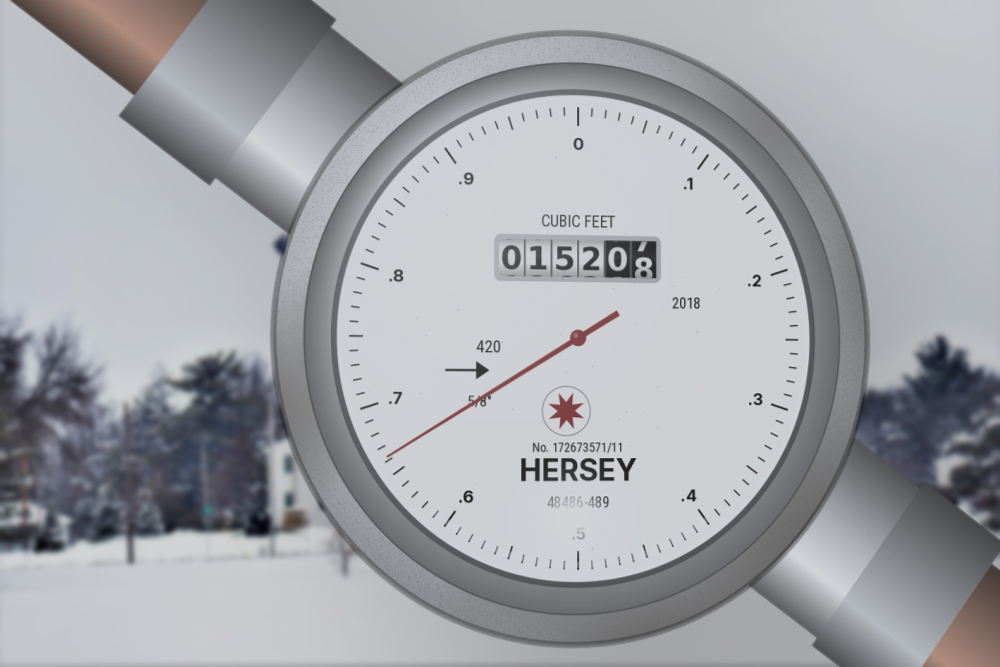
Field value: 15207.66; ft³
